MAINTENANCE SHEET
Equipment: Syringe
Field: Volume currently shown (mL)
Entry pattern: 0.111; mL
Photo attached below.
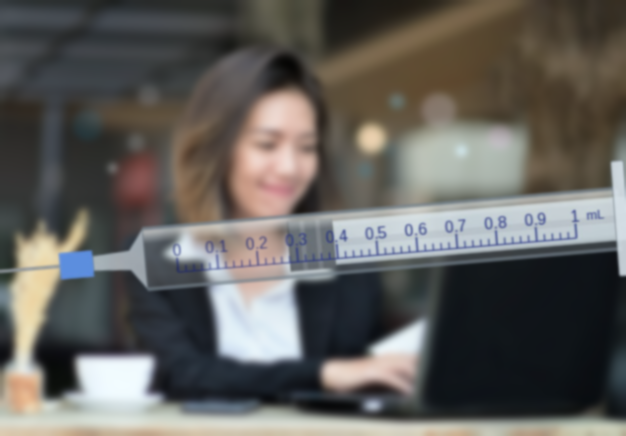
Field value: 0.28; mL
